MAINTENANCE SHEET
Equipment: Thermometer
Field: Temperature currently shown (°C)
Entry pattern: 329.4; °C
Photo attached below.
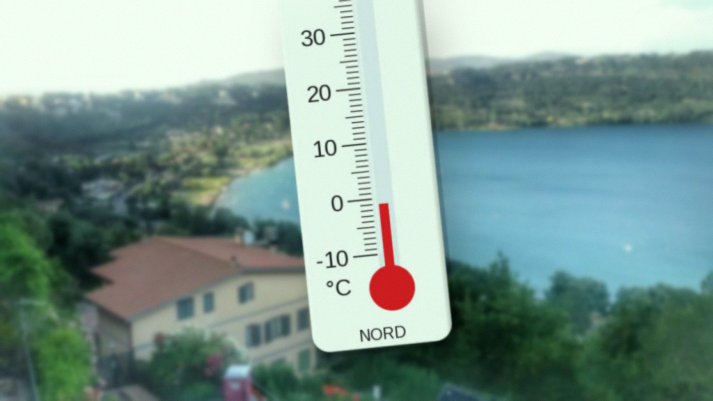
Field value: -1; °C
